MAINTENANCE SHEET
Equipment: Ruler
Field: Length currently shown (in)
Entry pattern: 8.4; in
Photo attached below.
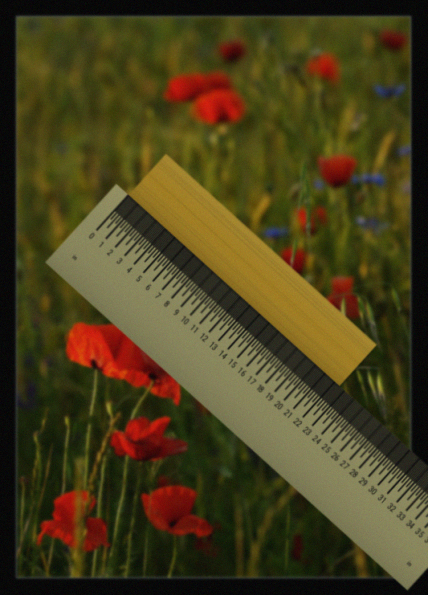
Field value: 22.5; in
